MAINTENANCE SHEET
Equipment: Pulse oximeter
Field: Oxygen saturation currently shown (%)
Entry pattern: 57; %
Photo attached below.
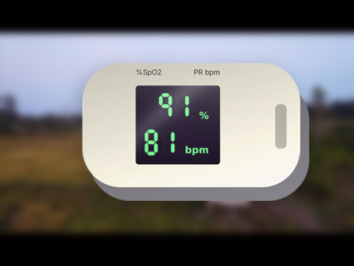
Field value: 91; %
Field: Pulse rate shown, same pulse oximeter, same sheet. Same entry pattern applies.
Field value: 81; bpm
